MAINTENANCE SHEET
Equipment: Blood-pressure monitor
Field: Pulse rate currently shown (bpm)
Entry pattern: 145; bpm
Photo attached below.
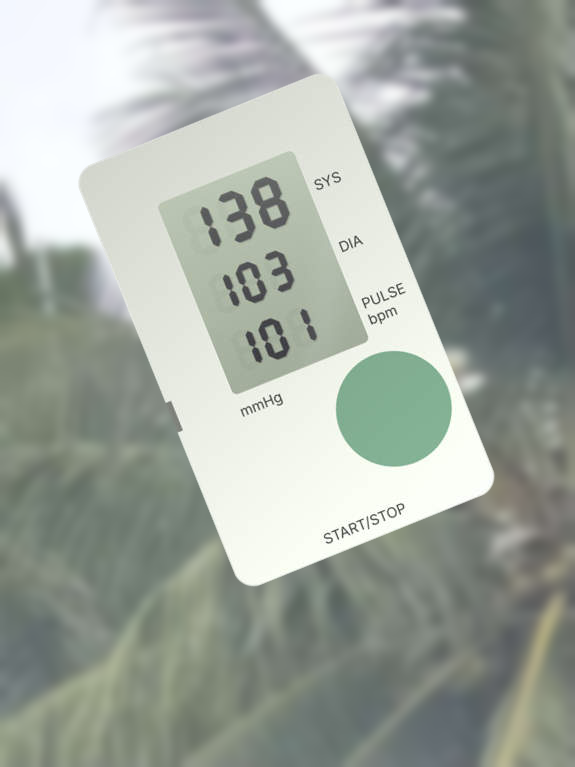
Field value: 101; bpm
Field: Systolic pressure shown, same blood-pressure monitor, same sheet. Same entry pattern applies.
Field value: 138; mmHg
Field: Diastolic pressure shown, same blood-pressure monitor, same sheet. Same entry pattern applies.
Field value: 103; mmHg
